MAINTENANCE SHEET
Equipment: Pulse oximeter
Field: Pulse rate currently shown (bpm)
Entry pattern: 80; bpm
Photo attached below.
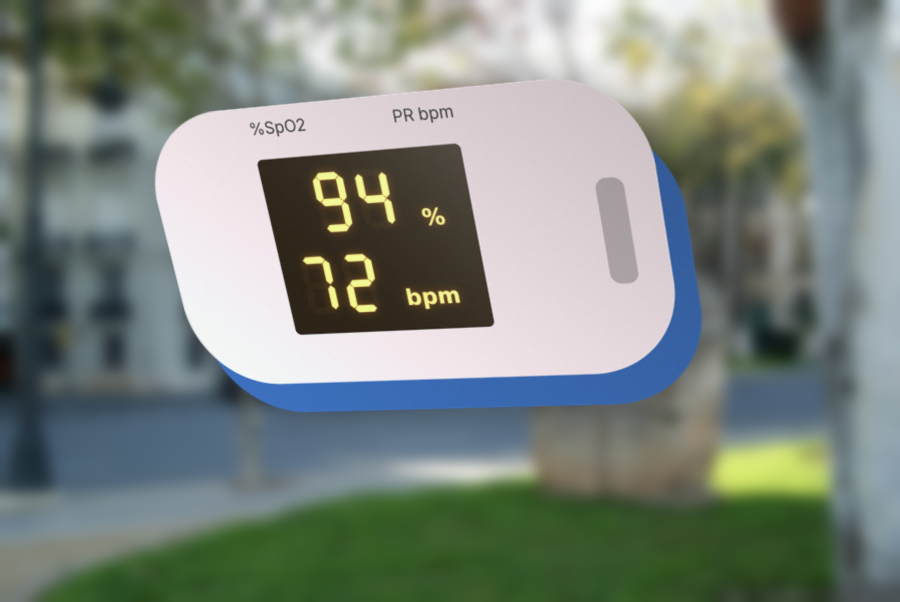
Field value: 72; bpm
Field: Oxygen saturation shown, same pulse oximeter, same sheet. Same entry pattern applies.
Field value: 94; %
